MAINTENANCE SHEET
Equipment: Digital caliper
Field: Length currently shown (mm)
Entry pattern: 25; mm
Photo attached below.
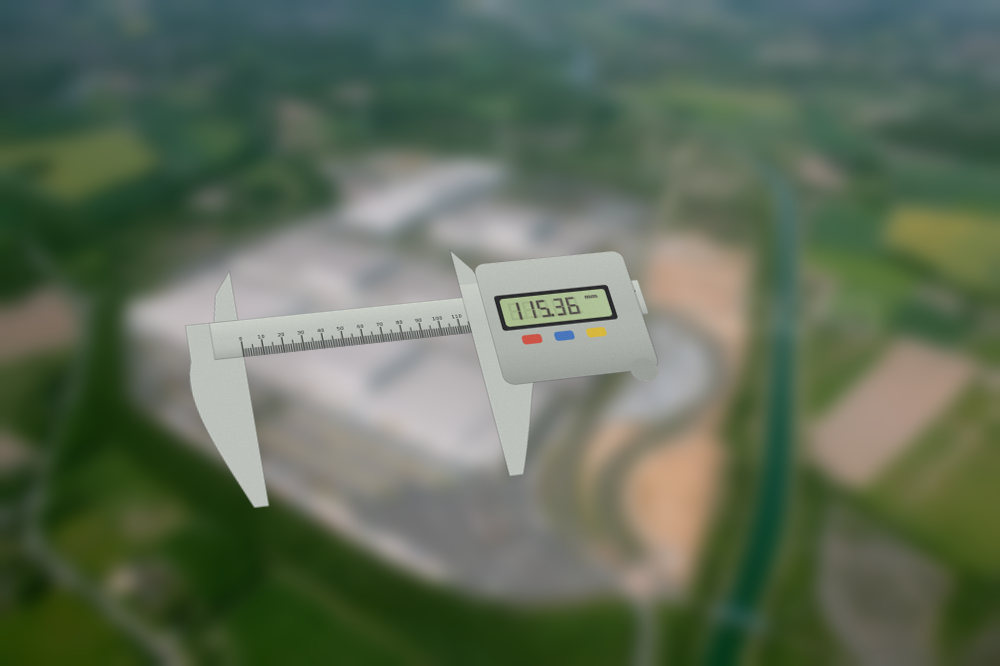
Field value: 115.36; mm
